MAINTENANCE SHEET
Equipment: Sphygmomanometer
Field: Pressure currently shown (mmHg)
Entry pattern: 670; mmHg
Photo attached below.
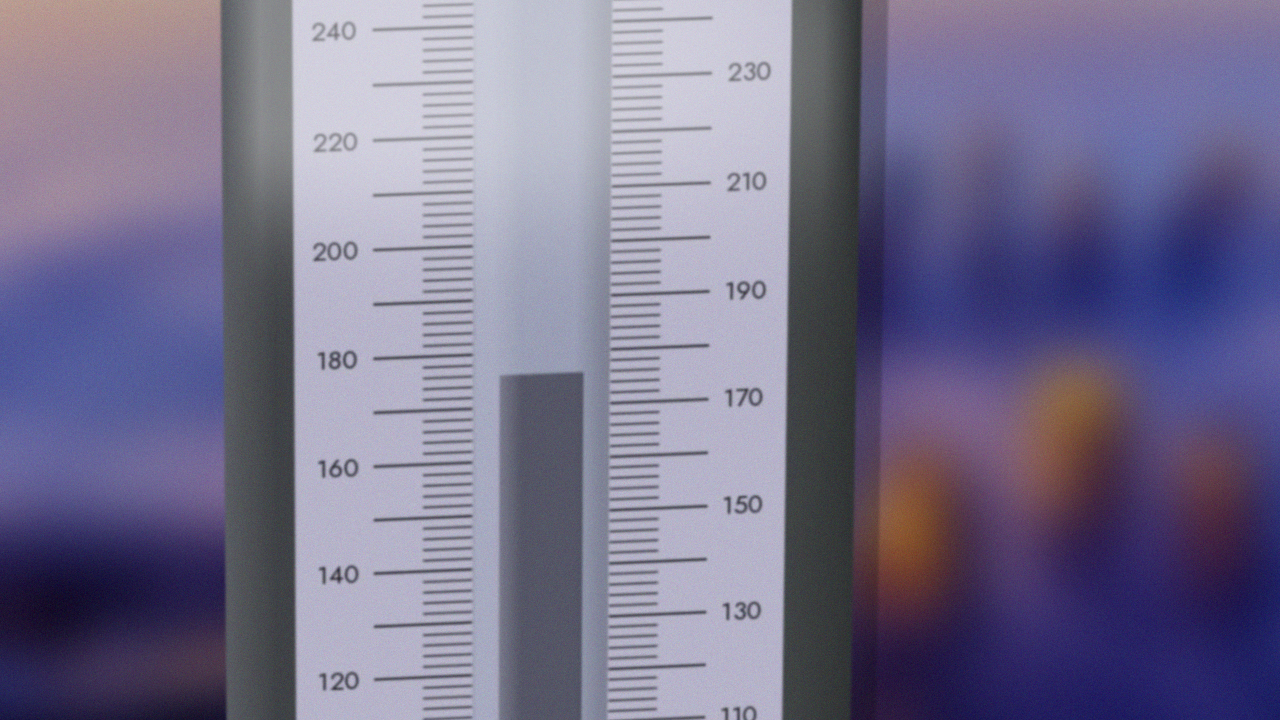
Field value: 176; mmHg
